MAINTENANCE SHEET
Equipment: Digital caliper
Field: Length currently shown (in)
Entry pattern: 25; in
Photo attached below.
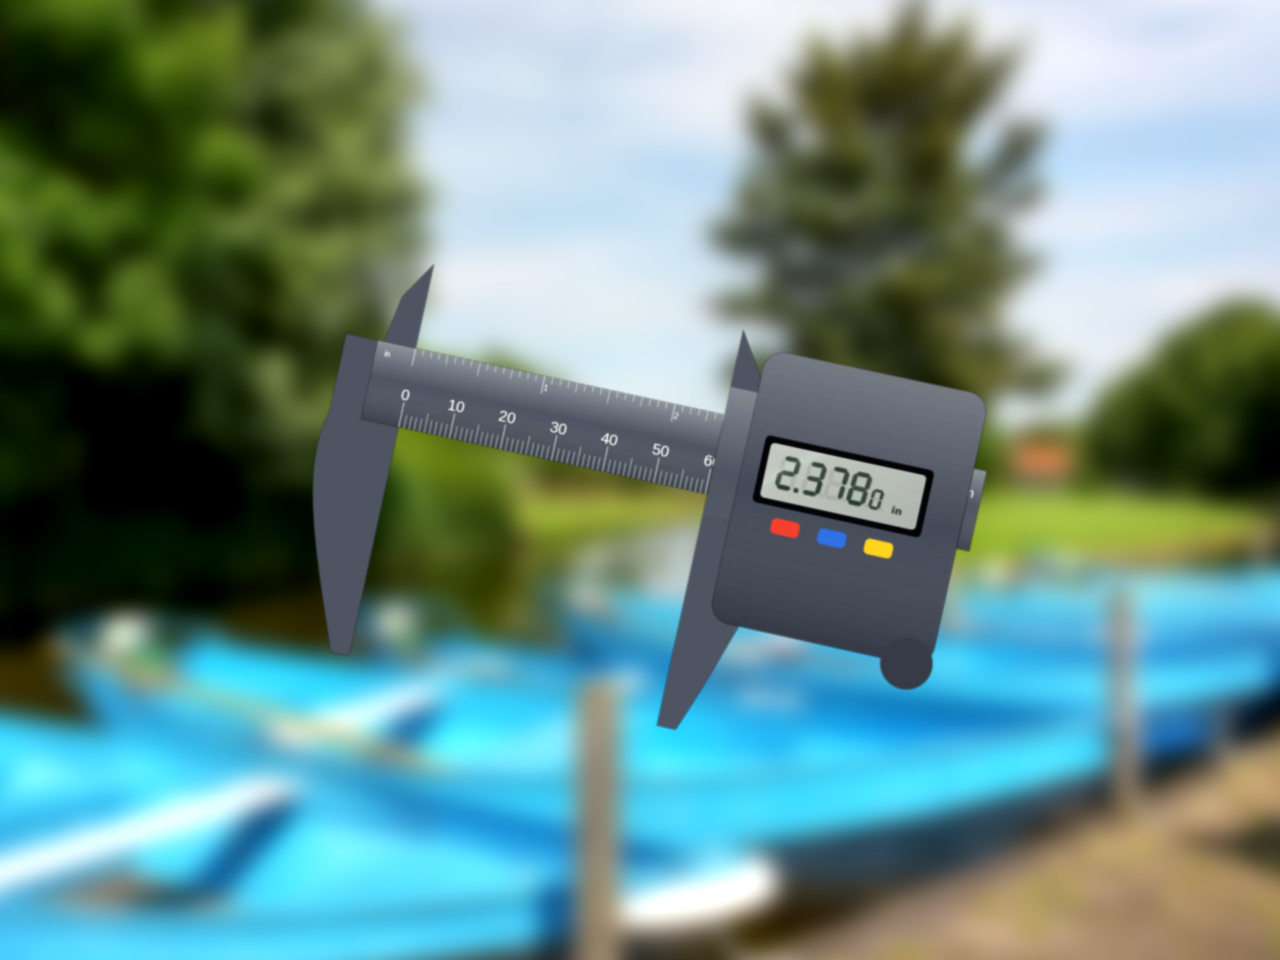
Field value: 2.3780; in
